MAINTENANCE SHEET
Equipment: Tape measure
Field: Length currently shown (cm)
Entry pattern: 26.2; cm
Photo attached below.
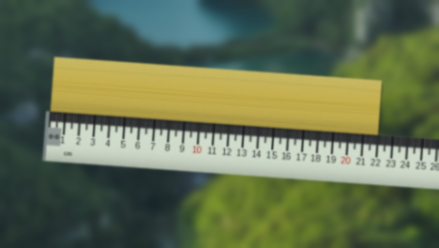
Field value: 22; cm
